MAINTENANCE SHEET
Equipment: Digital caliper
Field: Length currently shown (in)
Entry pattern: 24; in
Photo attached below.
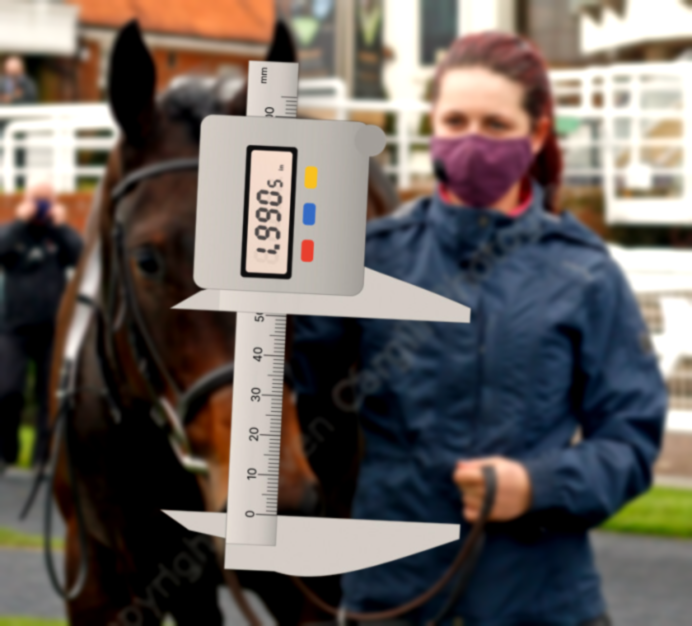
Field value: 1.9905; in
